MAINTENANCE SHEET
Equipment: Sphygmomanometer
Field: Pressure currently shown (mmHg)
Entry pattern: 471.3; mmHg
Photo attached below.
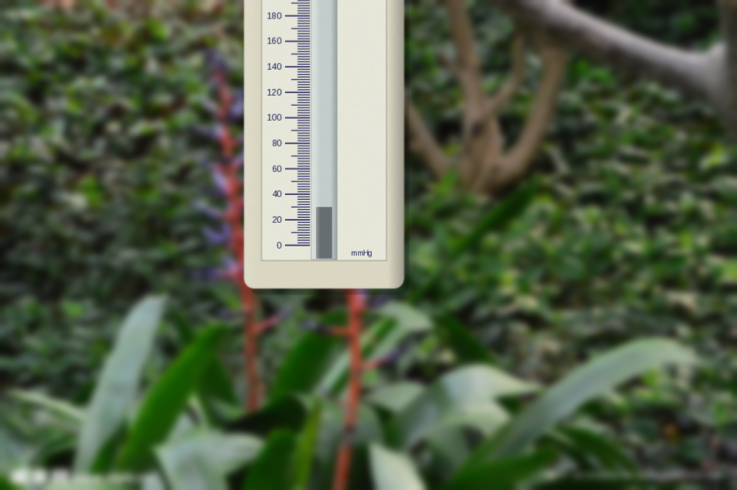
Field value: 30; mmHg
